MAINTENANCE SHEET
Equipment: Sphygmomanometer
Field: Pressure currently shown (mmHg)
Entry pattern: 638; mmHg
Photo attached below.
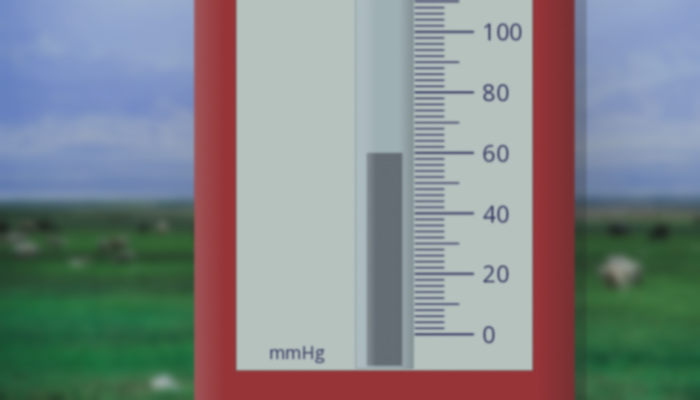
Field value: 60; mmHg
